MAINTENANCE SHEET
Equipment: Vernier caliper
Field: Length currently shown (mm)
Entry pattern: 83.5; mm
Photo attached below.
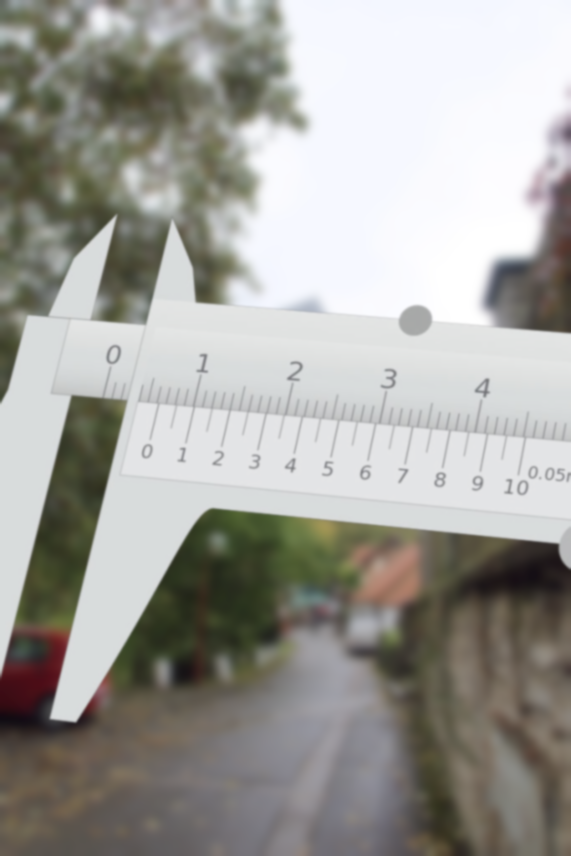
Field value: 6.2; mm
